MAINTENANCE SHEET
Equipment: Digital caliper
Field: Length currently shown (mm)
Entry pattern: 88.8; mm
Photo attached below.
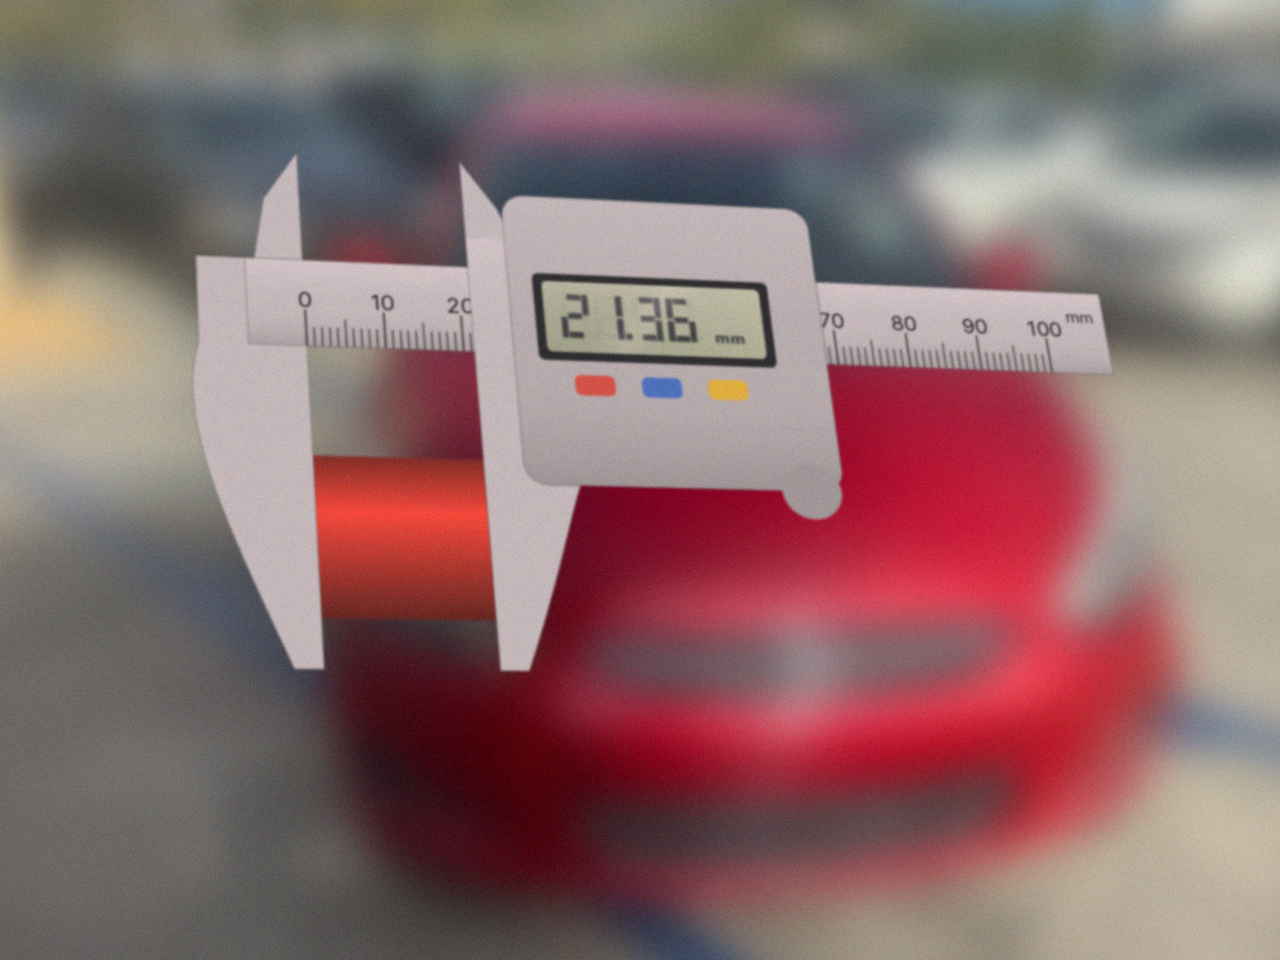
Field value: 21.36; mm
